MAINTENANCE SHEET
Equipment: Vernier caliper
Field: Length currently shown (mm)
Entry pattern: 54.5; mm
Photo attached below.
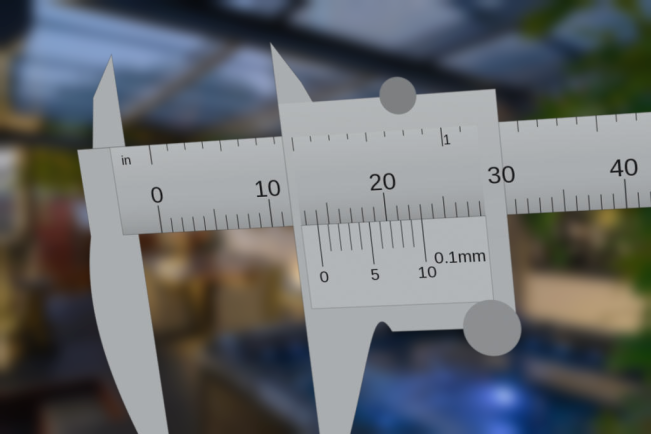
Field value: 14.0; mm
